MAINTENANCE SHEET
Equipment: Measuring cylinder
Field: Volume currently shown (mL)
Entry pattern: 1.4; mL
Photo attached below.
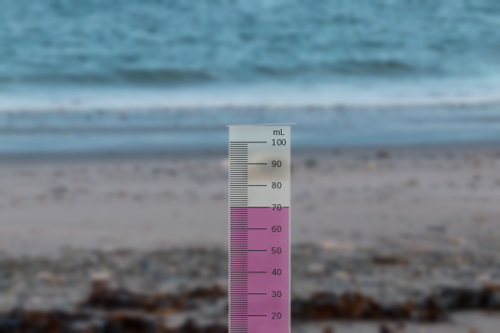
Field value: 70; mL
